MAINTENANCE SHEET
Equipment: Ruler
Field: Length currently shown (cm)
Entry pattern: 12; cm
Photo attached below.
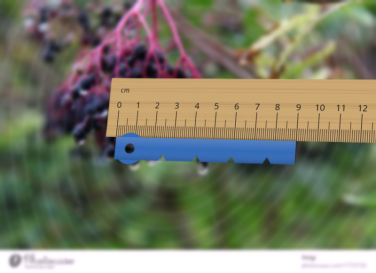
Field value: 9; cm
